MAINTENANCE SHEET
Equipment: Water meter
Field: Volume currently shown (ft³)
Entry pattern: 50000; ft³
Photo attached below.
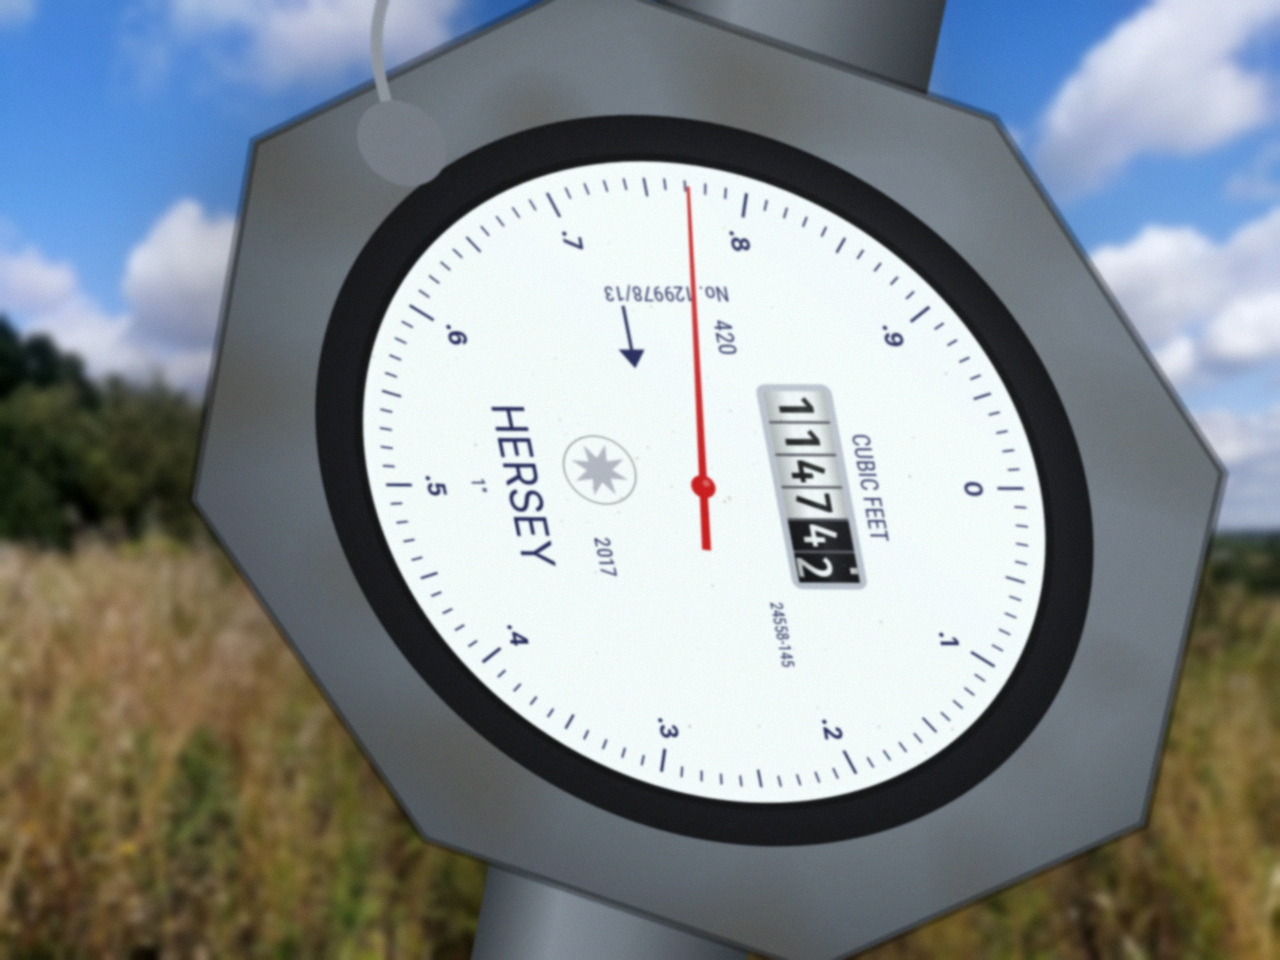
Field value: 114741.77; ft³
